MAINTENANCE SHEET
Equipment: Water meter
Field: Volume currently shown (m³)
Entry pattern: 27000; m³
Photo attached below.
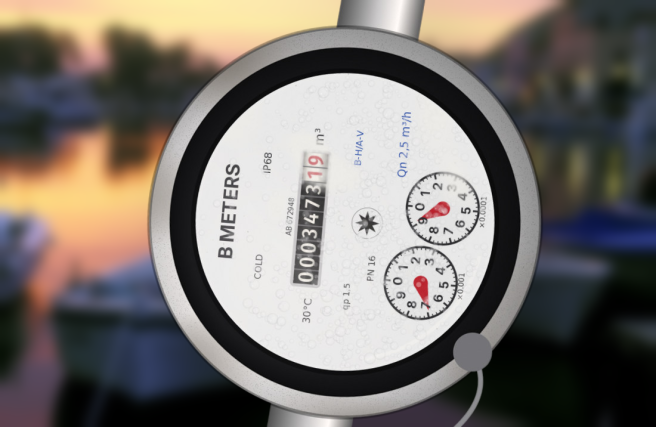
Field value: 3473.1969; m³
